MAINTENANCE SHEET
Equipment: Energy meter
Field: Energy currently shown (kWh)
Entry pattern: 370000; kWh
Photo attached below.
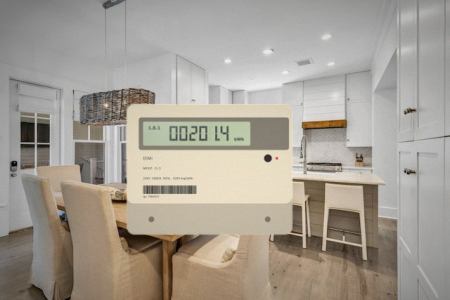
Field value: 201.4; kWh
